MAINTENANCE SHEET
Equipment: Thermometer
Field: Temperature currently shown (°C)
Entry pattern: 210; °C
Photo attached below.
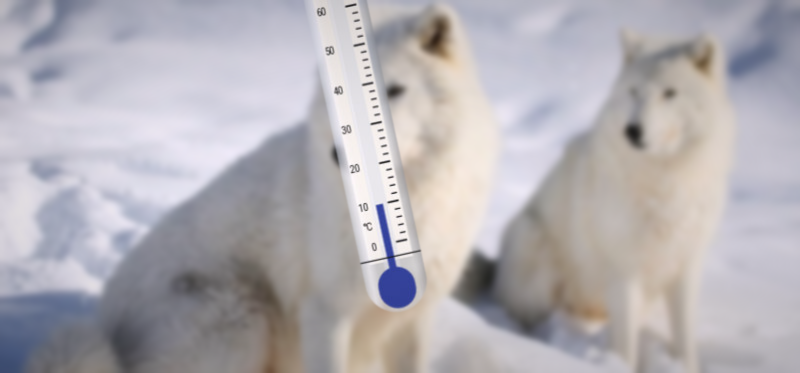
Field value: 10; °C
